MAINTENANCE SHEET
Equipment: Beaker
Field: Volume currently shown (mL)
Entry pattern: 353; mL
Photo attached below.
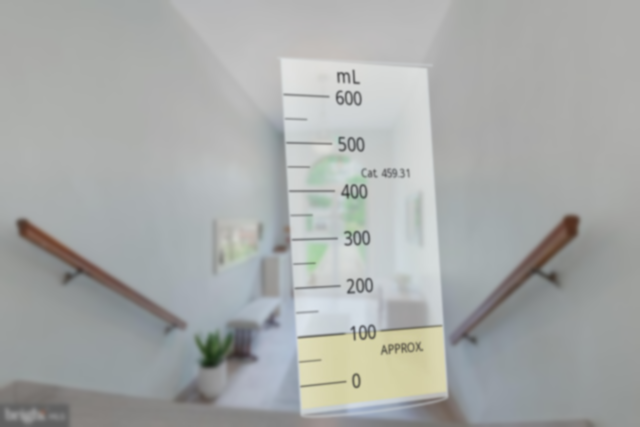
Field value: 100; mL
